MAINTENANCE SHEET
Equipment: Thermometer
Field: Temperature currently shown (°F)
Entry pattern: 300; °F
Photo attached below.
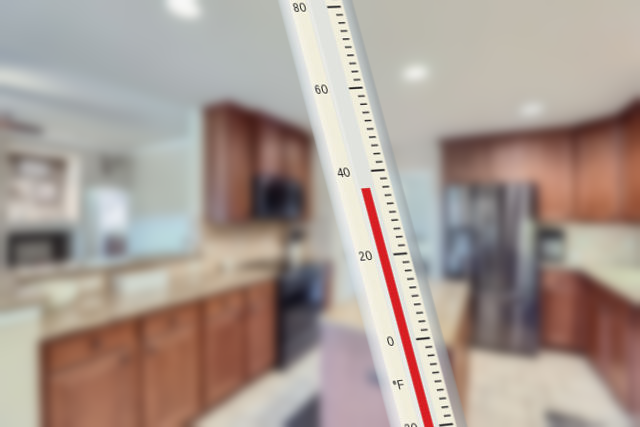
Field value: 36; °F
